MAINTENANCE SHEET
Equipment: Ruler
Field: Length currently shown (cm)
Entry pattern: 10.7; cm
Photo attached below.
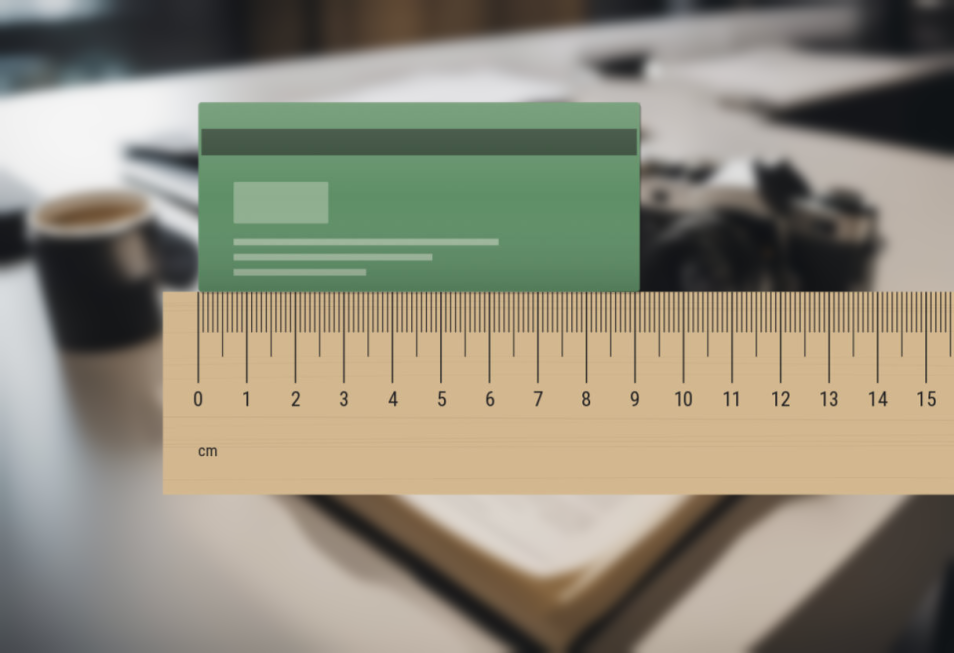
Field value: 9.1; cm
